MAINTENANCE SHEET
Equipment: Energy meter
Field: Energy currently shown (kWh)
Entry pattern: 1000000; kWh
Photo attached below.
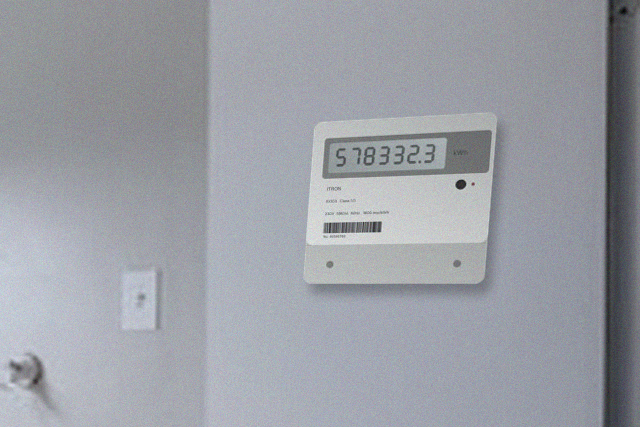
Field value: 578332.3; kWh
